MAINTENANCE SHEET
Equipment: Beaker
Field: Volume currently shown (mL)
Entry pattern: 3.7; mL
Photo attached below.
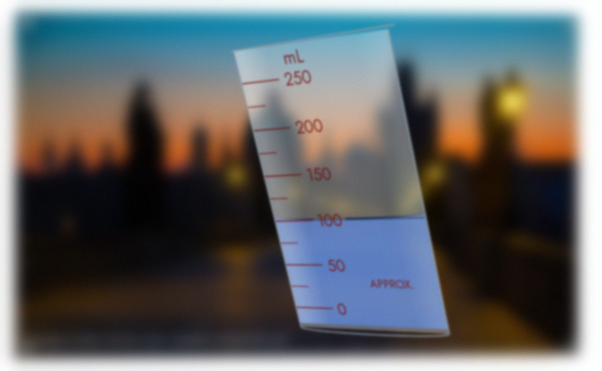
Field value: 100; mL
